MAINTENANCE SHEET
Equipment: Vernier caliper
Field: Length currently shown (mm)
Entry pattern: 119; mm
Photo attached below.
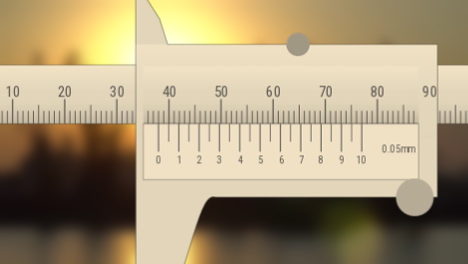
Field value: 38.0; mm
